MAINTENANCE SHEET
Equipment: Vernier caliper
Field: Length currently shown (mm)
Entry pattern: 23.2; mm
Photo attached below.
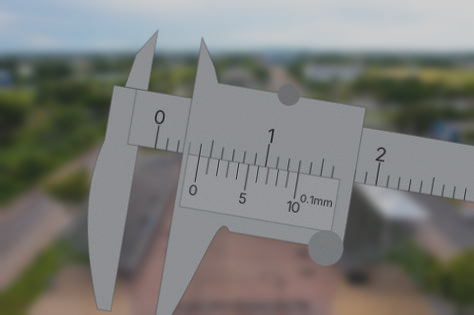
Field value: 4.0; mm
